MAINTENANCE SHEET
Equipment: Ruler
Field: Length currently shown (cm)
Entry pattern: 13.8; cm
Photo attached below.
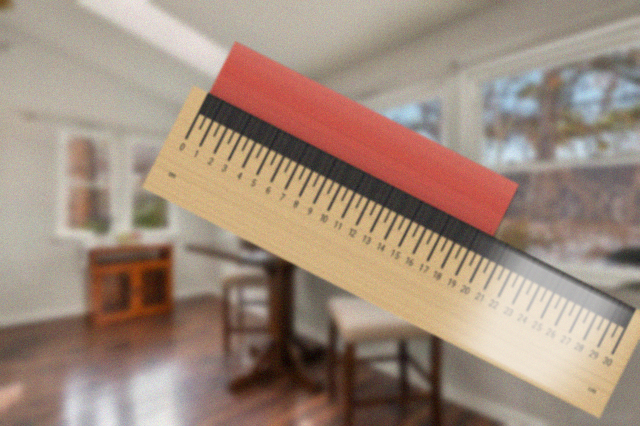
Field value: 20; cm
